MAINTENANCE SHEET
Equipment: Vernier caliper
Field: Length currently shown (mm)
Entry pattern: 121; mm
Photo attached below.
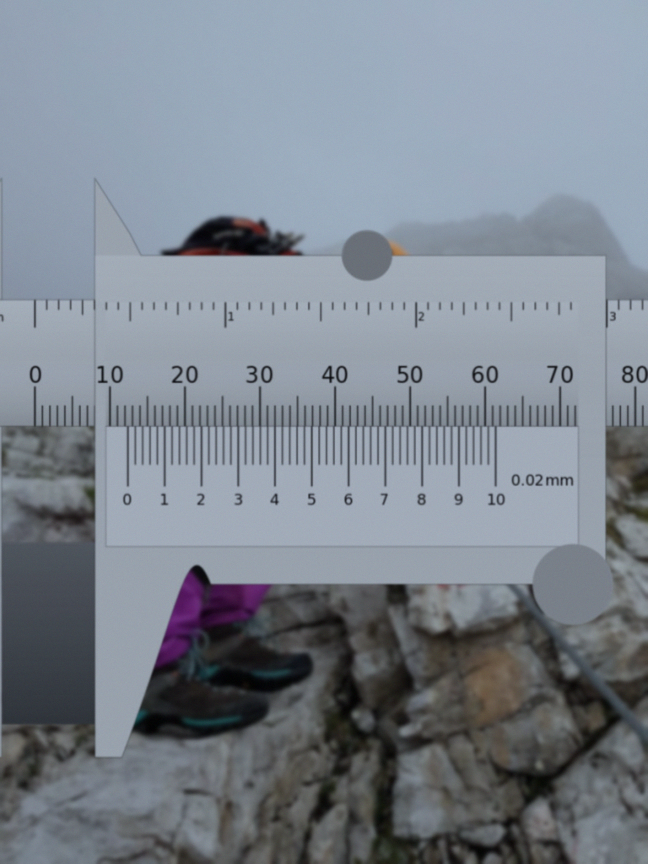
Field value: 12.4; mm
